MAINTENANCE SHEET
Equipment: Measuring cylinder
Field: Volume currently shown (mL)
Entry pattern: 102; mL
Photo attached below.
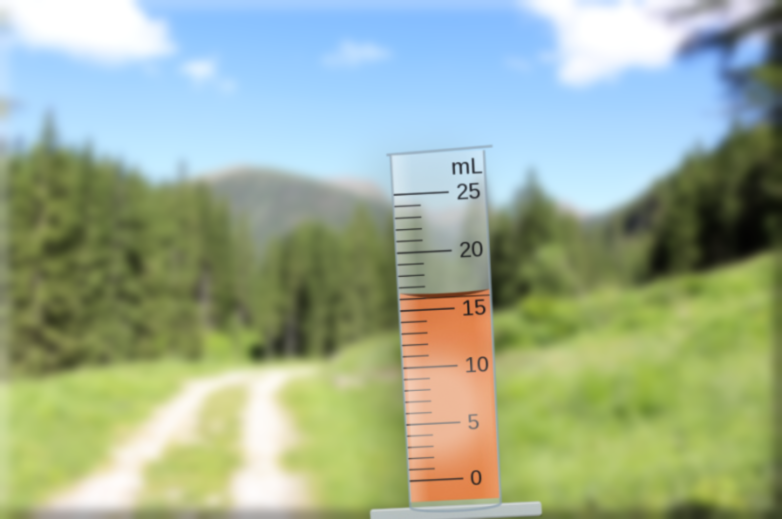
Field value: 16; mL
